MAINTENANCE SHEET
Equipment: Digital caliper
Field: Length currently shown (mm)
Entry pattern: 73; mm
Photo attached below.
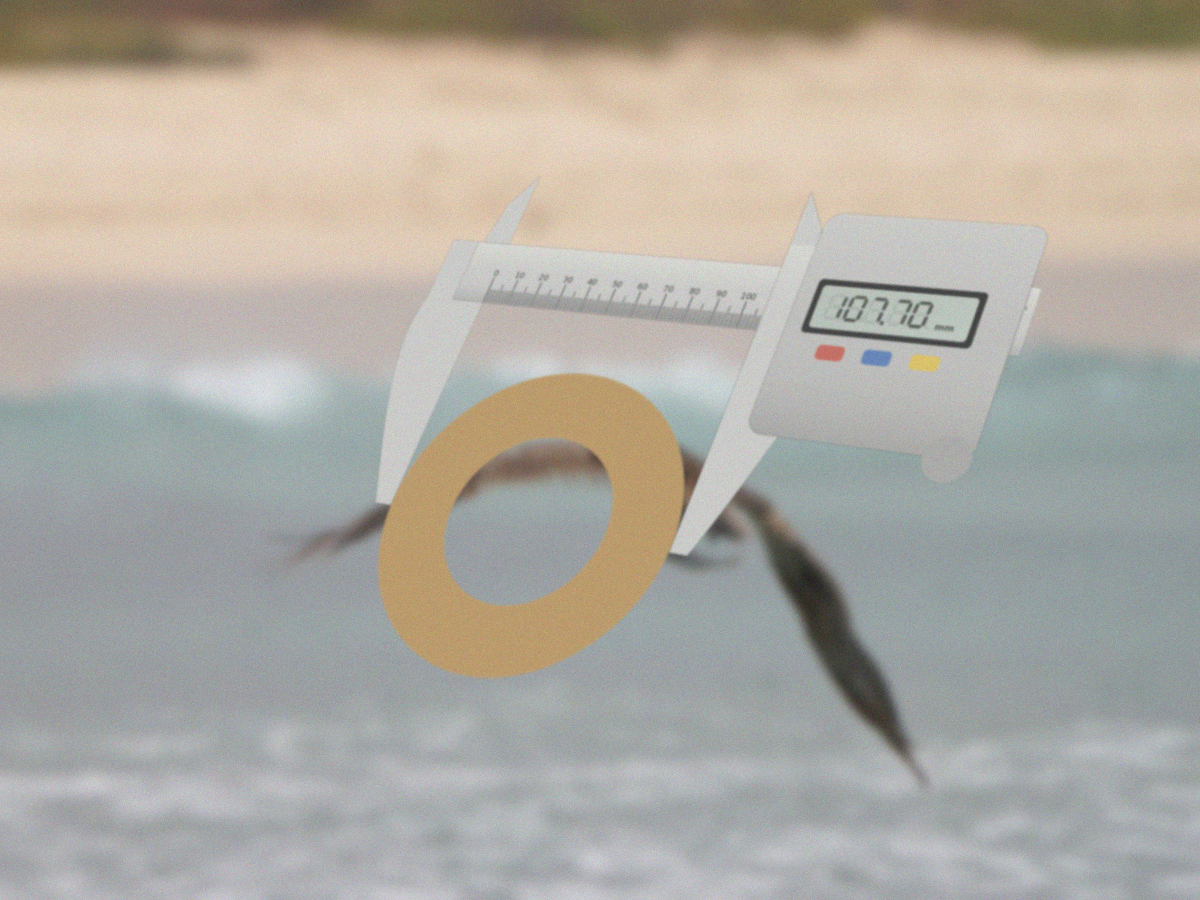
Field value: 107.70; mm
